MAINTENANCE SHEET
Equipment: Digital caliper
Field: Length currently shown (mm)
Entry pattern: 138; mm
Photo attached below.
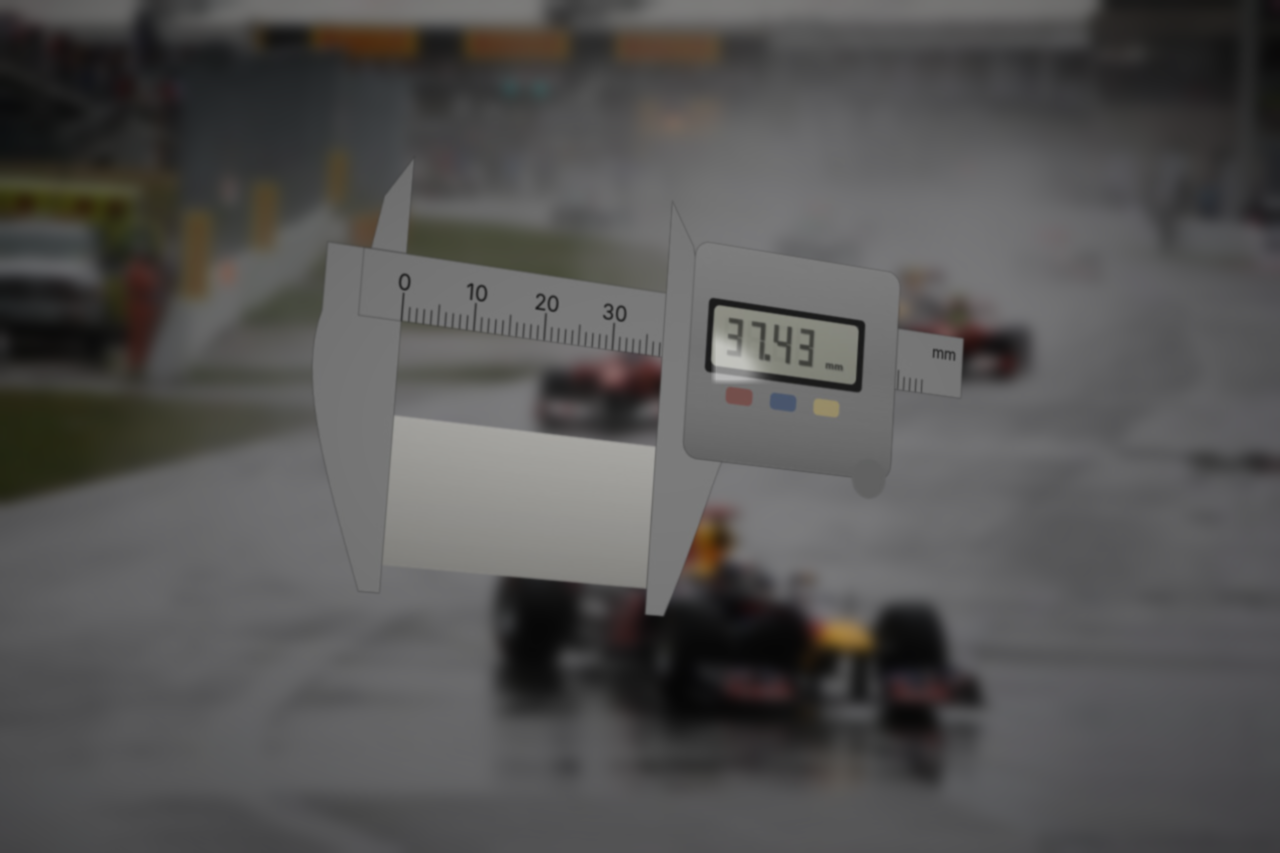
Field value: 37.43; mm
